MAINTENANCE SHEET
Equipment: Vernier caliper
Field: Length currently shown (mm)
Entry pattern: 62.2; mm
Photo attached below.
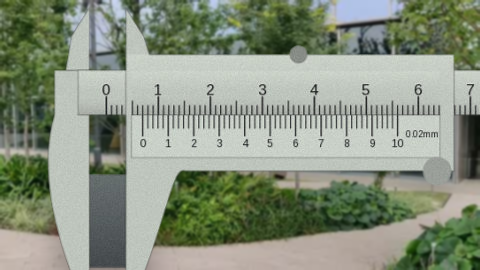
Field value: 7.0; mm
